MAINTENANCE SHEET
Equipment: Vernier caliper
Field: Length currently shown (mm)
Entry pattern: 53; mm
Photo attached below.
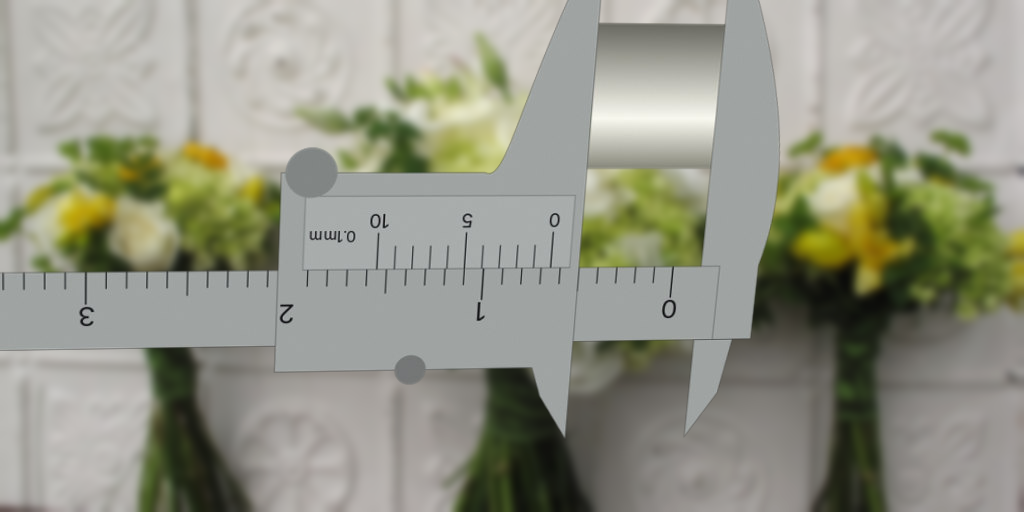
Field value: 6.5; mm
